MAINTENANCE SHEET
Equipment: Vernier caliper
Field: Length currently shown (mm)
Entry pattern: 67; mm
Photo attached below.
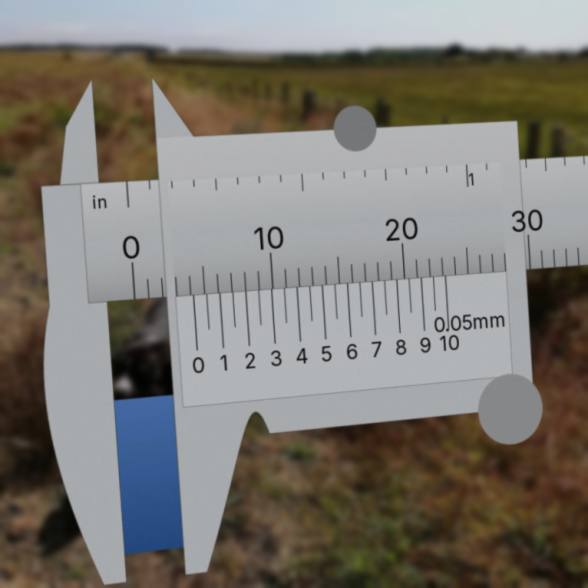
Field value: 4.2; mm
